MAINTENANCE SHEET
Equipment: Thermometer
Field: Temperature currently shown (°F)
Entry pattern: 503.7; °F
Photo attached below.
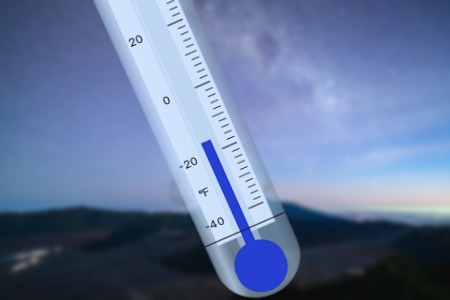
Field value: -16; °F
